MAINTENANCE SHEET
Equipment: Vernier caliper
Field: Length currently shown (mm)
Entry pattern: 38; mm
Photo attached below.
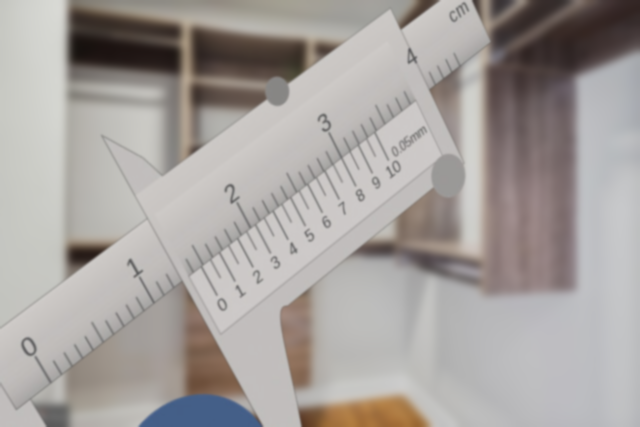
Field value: 14.8; mm
